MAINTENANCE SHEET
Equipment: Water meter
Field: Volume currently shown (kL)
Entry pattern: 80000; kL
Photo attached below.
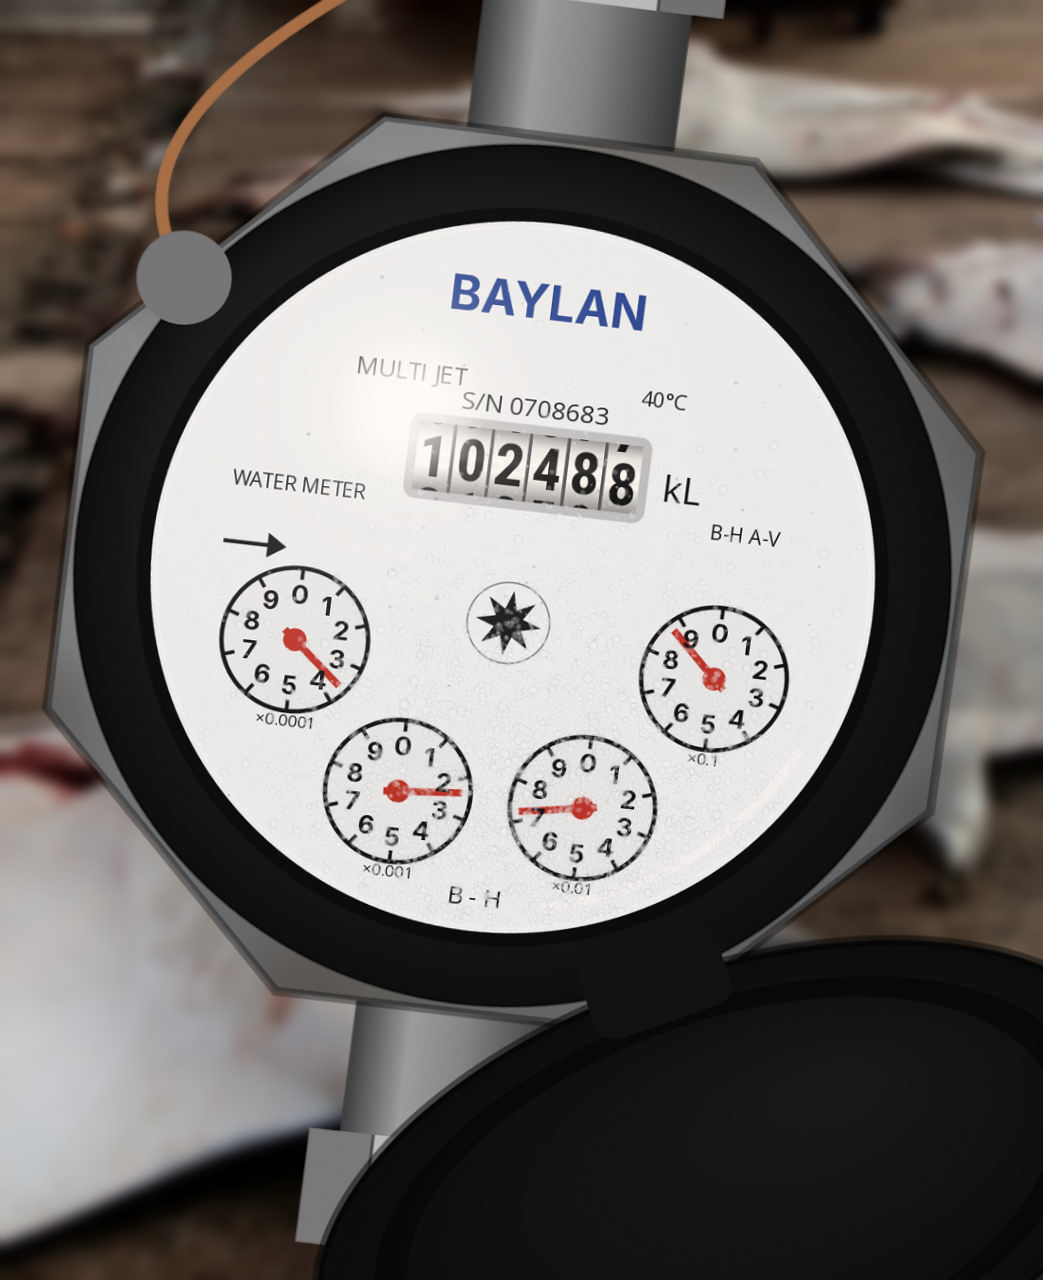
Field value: 102487.8723; kL
